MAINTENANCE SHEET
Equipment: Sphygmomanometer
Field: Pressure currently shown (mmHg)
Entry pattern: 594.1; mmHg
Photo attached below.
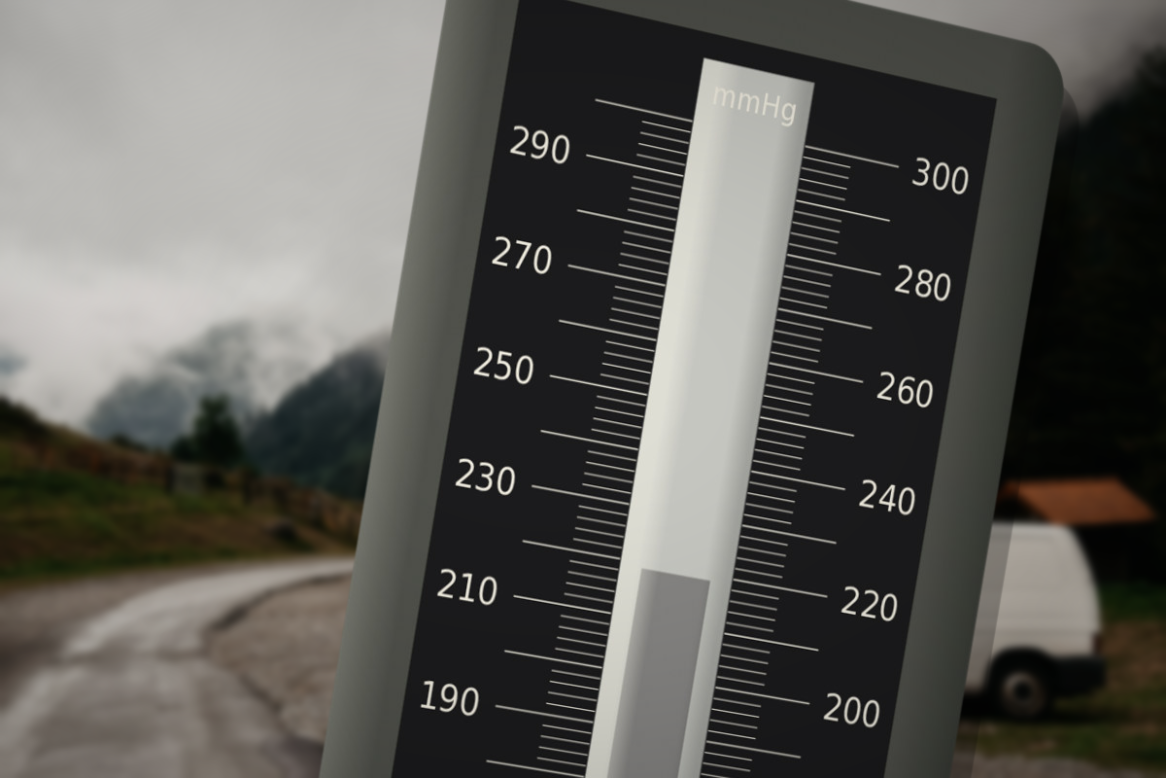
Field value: 219; mmHg
